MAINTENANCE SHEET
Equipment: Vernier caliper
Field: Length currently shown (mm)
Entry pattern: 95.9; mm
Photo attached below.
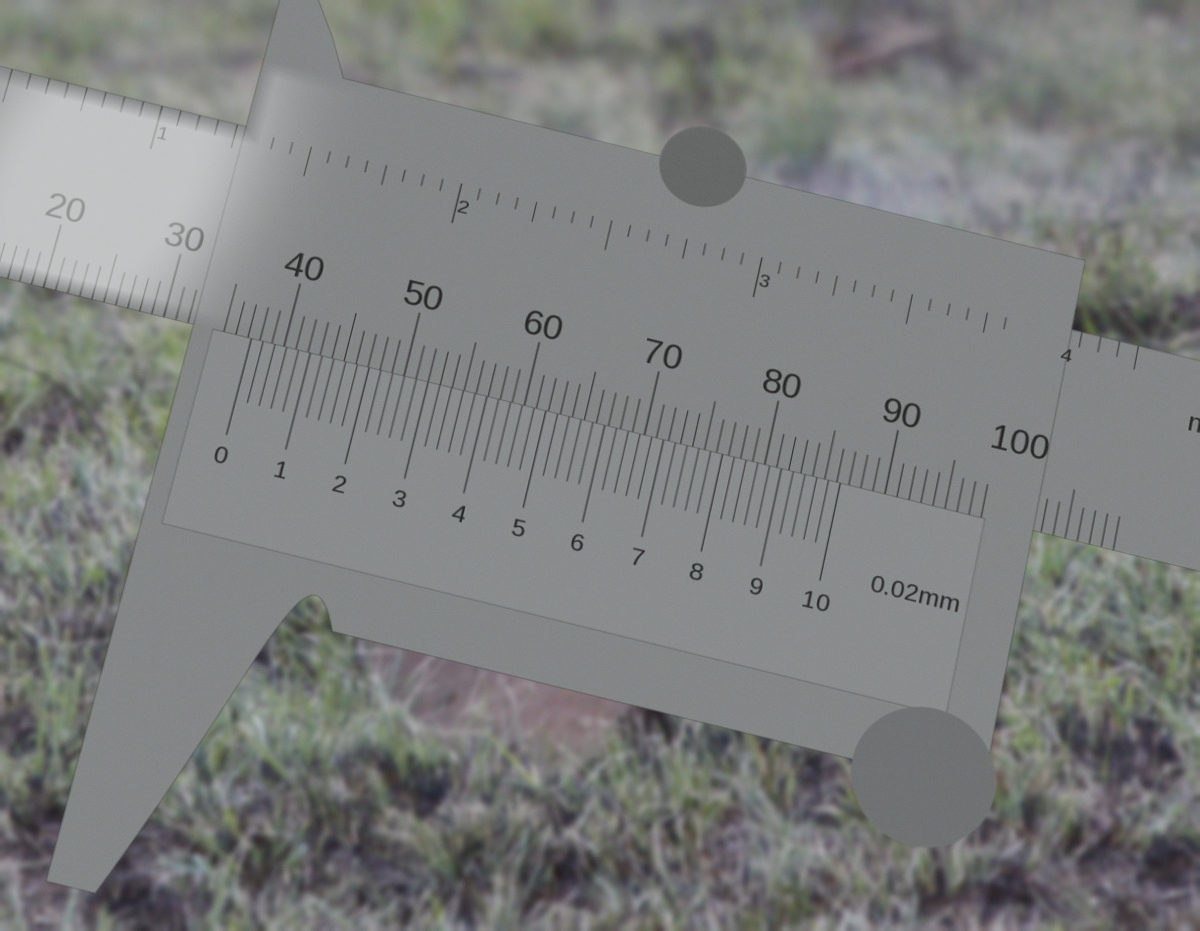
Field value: 37.3; mm
